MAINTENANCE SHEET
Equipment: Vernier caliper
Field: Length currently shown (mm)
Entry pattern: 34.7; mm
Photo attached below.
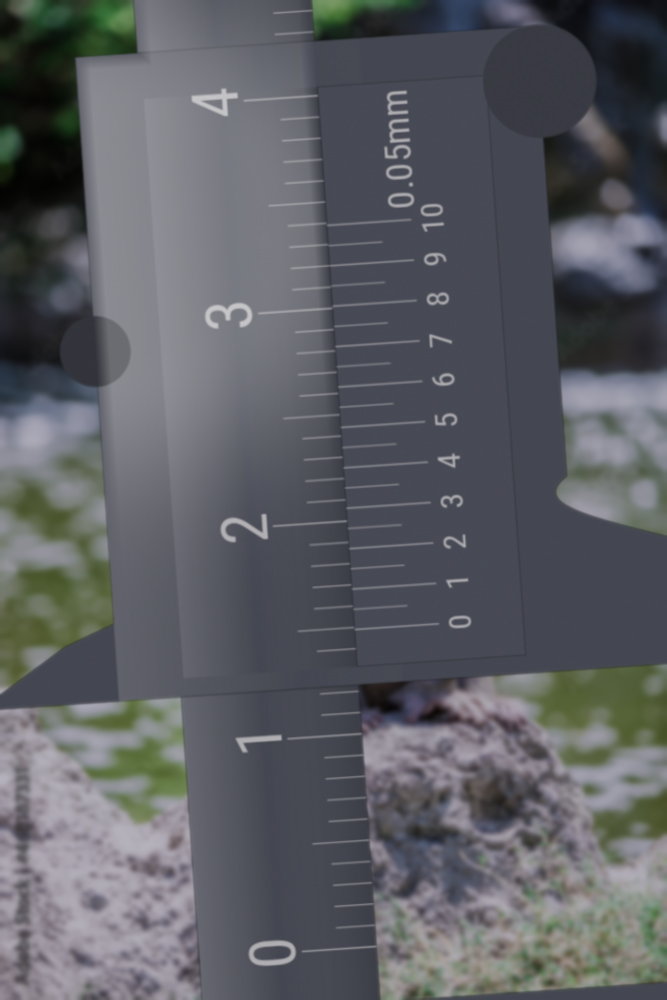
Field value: 14.9; mm
